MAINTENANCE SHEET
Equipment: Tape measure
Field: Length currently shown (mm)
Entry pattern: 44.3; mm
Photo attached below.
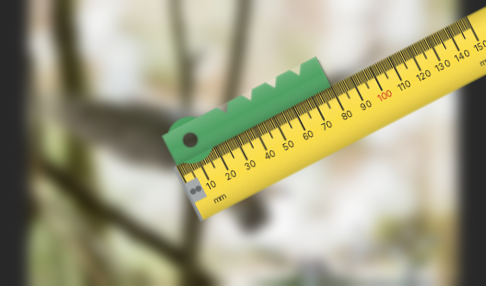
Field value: 80; mm
